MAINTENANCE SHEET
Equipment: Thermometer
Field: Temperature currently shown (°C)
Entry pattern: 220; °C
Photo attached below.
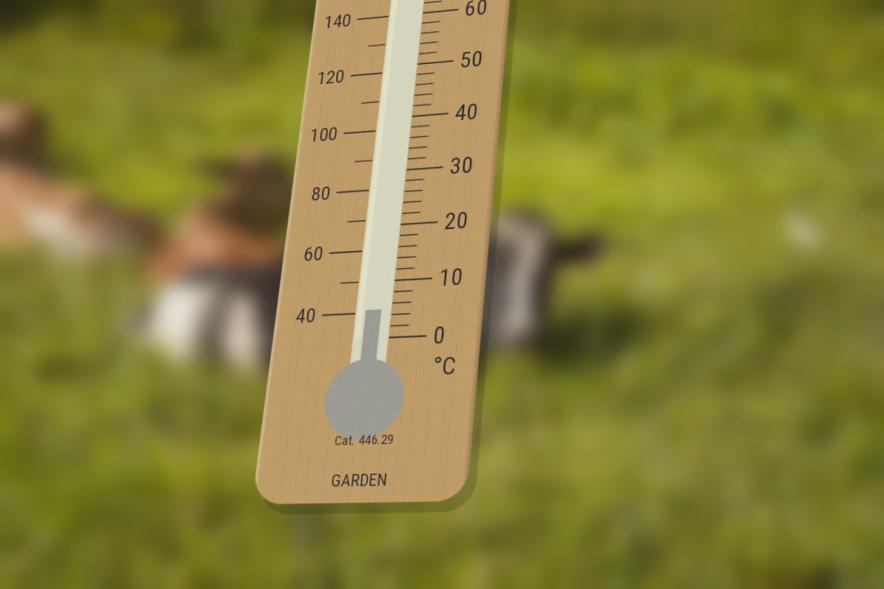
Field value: 5; °C
